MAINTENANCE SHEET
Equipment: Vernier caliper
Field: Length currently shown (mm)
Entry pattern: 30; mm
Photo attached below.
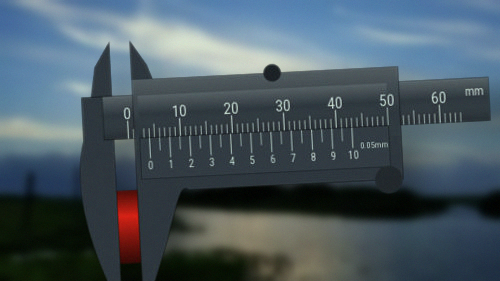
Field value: 4.0; mm
